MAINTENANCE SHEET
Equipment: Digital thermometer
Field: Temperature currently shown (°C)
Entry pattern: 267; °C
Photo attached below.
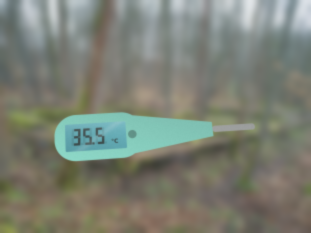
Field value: 35.5; °C
